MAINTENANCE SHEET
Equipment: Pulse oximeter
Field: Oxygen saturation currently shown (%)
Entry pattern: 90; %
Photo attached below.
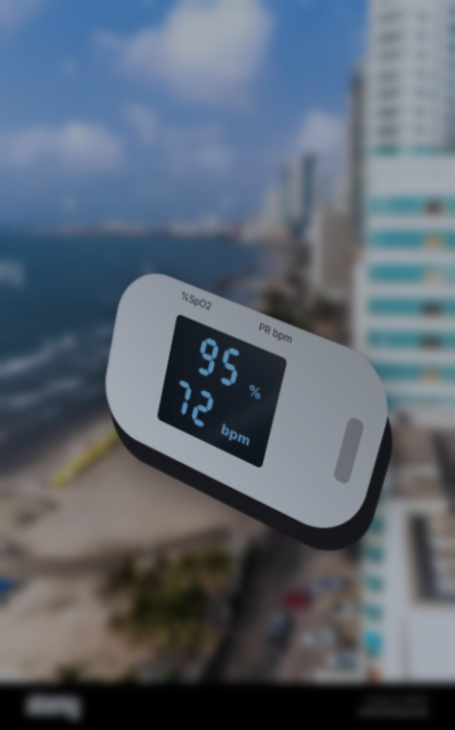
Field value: 95; %
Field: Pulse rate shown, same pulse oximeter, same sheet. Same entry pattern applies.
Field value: 72; bpm
